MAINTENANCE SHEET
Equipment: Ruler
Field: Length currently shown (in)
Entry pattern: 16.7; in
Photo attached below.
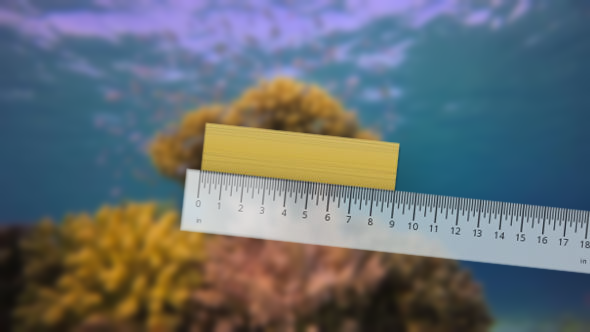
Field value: 9; in
